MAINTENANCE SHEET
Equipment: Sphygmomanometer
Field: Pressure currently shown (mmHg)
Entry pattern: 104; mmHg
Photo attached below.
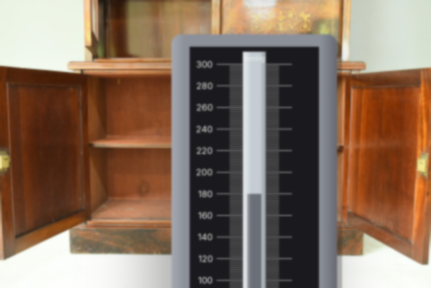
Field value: 180; mmHg
